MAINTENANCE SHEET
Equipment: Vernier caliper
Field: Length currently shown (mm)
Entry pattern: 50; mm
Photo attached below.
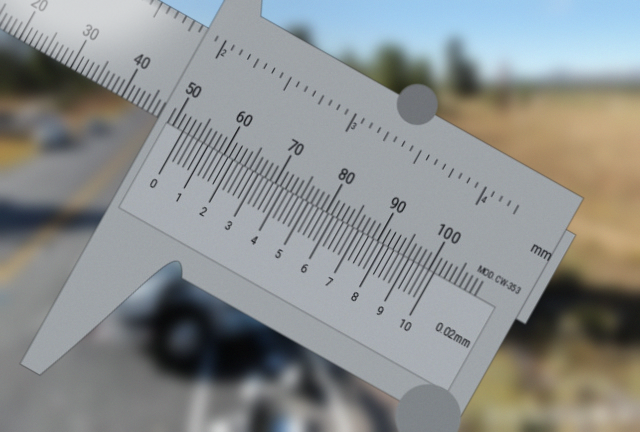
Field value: 52.0; mm
